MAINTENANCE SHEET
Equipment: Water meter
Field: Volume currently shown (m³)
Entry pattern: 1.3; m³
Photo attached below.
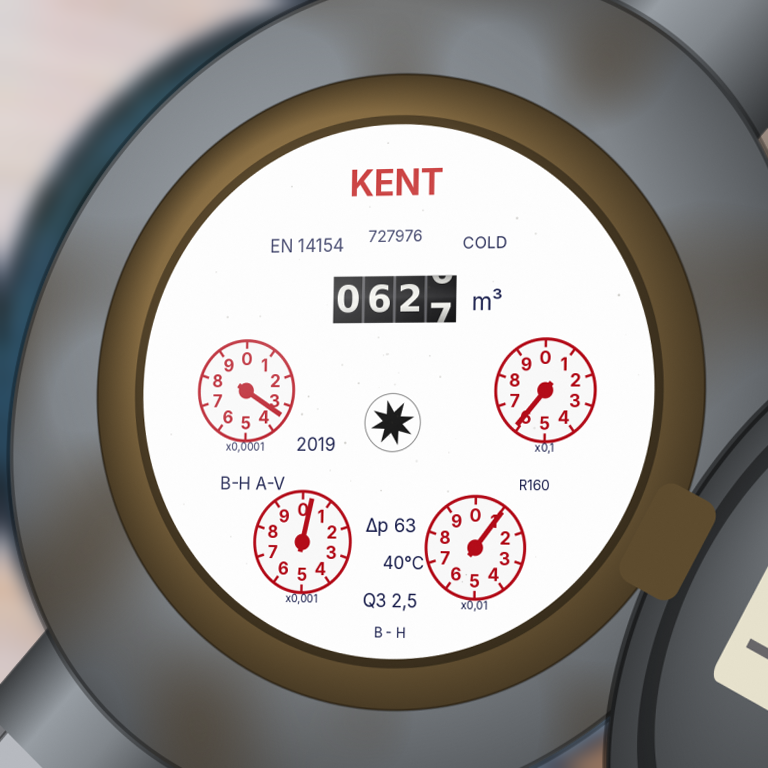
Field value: 626.6103; m³
